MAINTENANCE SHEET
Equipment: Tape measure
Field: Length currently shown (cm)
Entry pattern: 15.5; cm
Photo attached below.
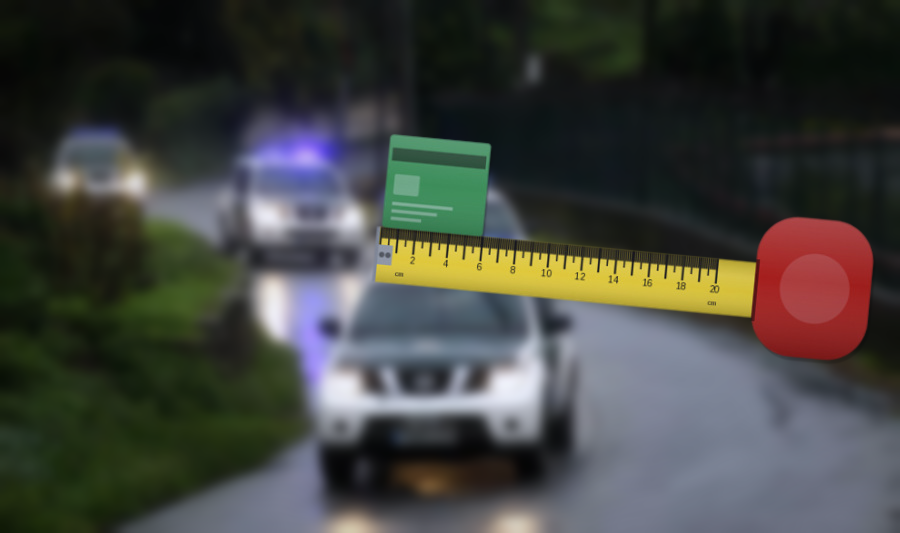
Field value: 6; cm
